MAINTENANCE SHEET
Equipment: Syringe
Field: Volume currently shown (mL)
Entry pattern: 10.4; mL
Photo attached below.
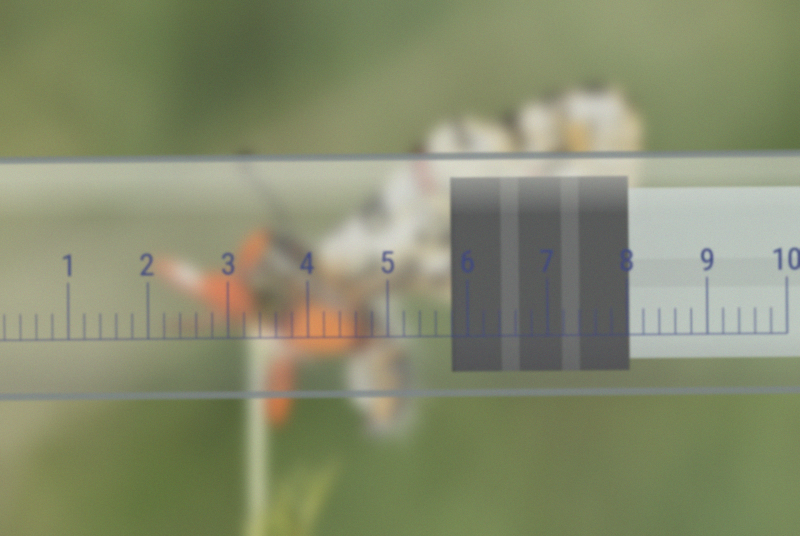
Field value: 5.8; mL
